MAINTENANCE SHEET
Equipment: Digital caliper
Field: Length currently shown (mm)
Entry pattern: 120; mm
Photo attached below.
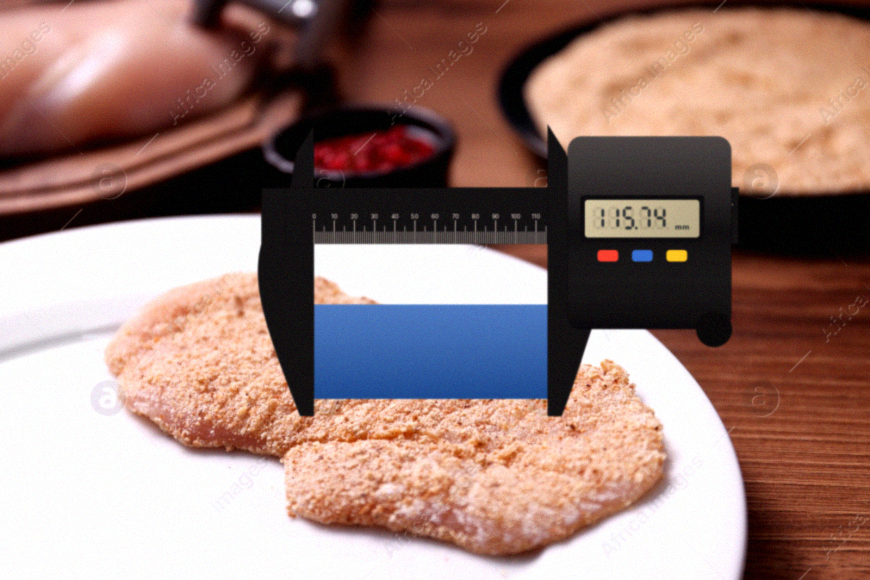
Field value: 115.74; mm
